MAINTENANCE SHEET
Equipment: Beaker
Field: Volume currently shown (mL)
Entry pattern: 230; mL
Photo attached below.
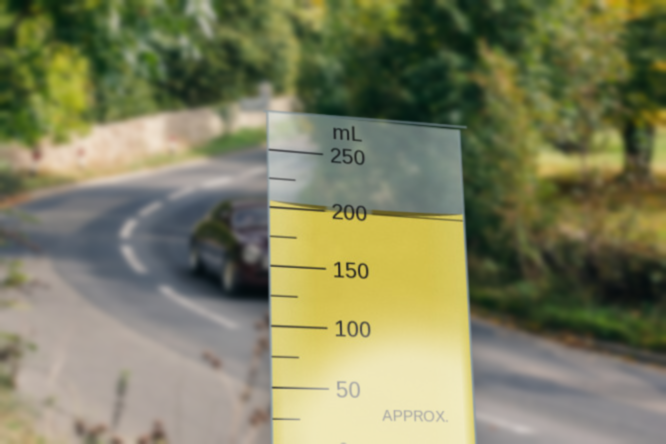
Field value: 200; mL
